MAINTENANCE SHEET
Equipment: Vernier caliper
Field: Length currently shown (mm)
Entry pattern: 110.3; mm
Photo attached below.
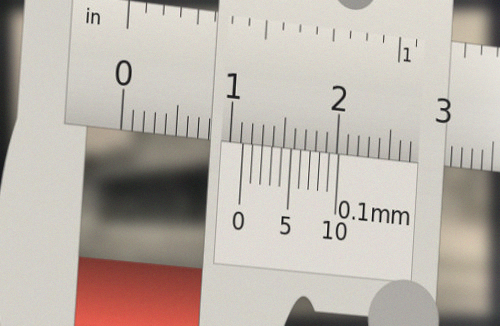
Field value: 11.2; mm
